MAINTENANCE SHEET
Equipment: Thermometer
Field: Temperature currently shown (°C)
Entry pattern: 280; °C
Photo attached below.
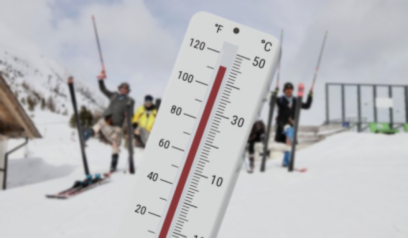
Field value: 45; °C
